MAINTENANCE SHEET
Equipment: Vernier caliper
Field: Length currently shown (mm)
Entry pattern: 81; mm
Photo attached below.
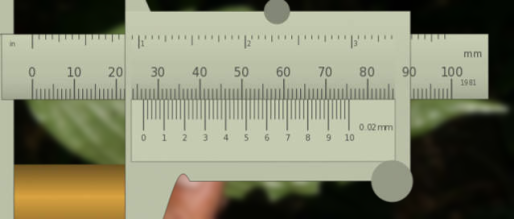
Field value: 26.5; mm
